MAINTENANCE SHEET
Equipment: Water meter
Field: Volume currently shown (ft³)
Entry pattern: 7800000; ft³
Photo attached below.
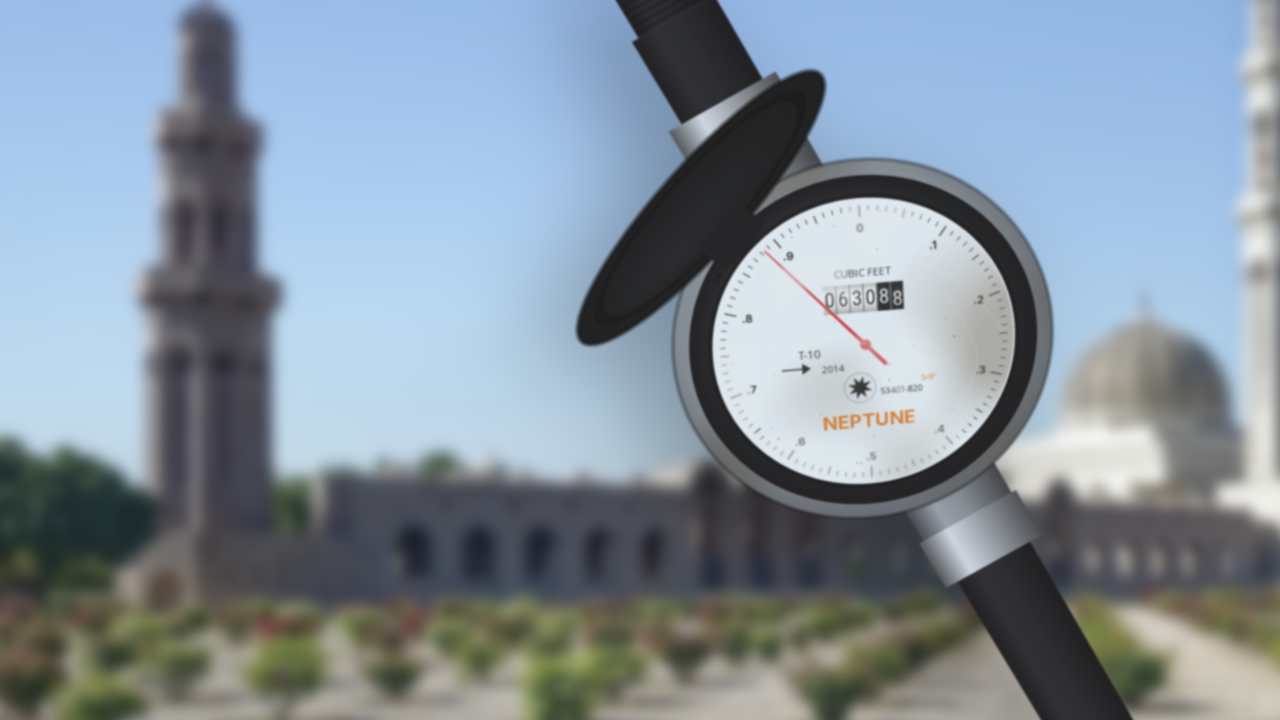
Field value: 63087.88; ft³
